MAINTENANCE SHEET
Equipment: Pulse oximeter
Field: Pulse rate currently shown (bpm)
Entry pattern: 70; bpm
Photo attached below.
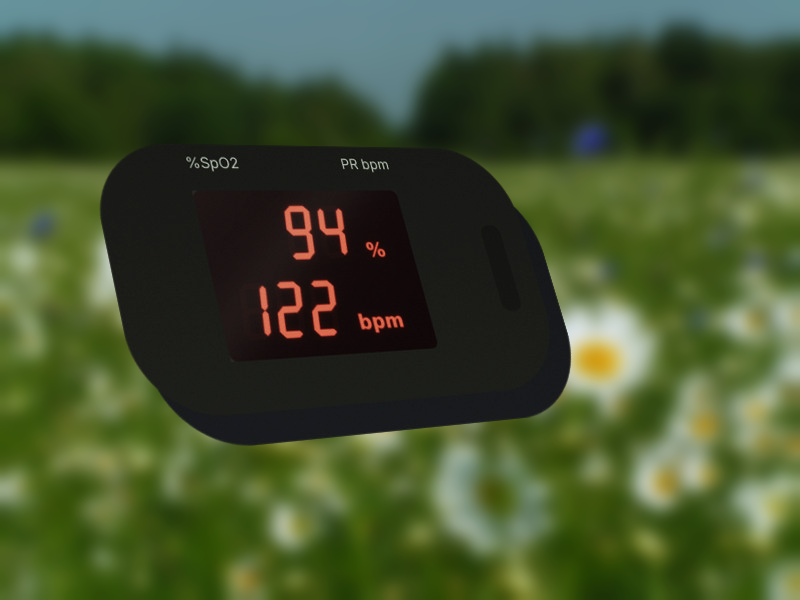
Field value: 122; bpm
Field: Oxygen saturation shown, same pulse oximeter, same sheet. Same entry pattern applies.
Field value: 94; %
